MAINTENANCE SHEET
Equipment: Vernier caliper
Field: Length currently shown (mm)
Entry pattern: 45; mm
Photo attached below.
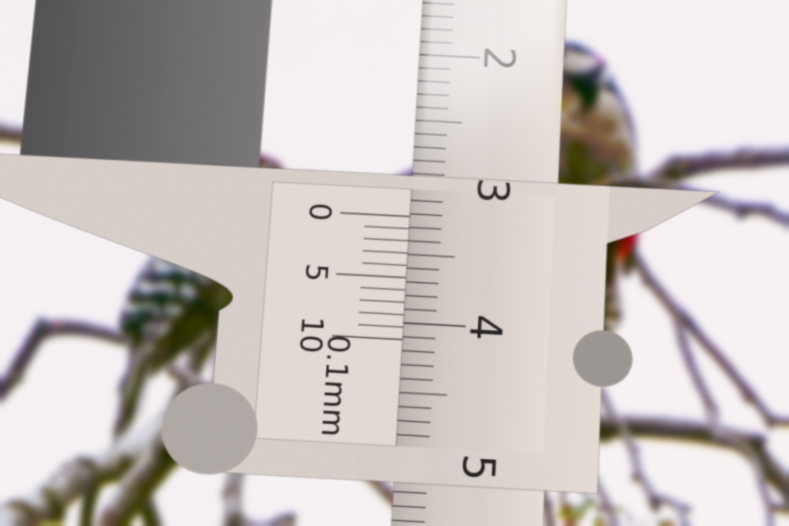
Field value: 32.2; mm
